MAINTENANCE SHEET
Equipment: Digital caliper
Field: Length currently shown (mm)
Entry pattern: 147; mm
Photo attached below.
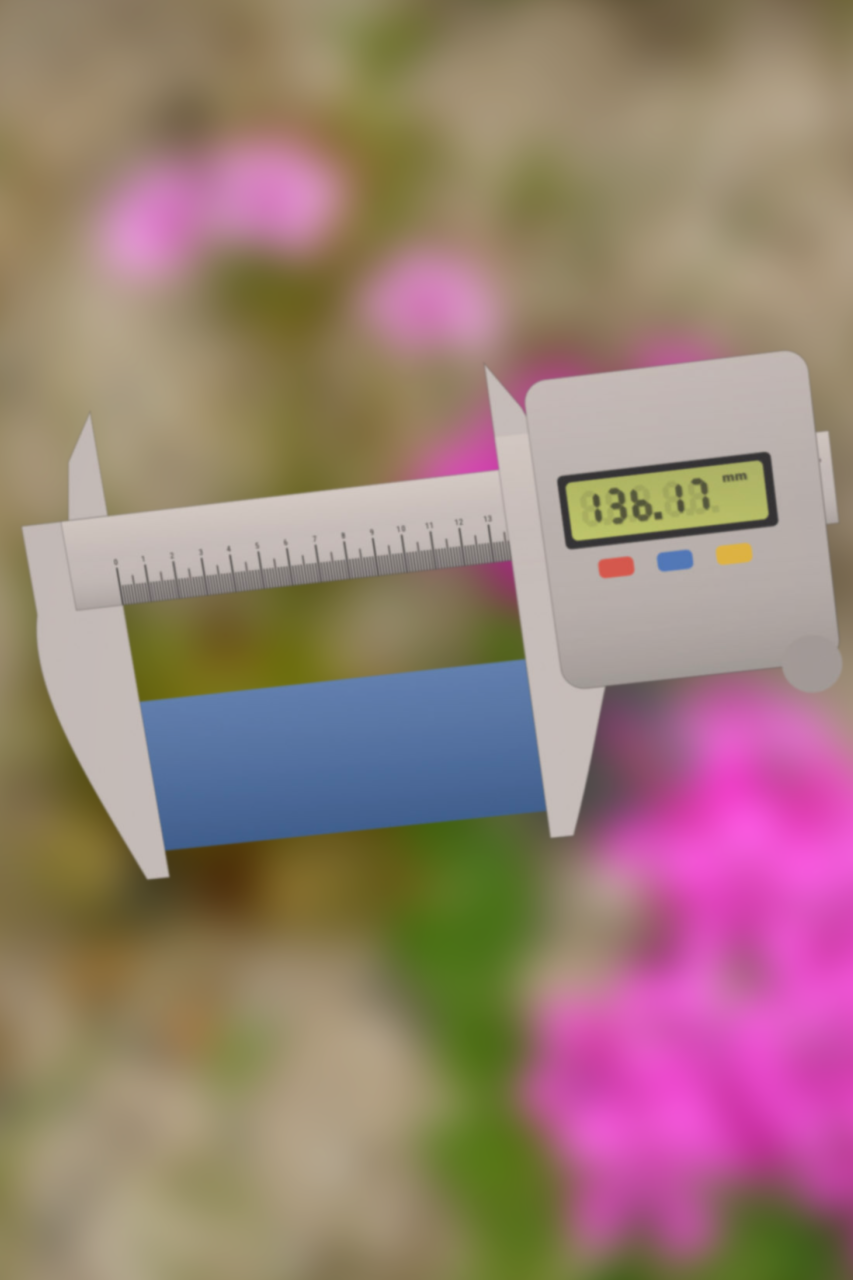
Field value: 136.17; mm
